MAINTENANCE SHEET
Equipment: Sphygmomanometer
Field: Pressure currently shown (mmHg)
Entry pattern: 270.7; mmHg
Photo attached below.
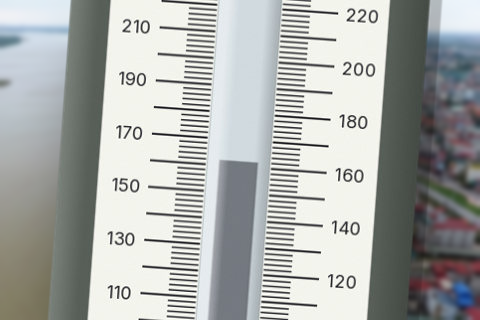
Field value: 162; mmHg
